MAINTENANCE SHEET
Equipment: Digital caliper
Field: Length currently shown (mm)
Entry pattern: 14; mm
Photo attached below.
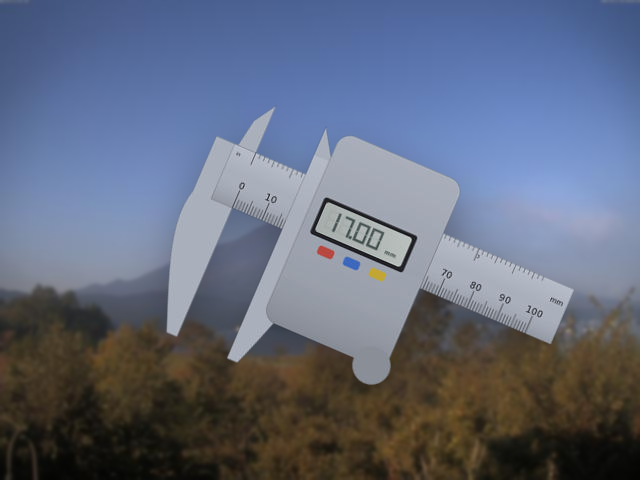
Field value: 17.00; mm
